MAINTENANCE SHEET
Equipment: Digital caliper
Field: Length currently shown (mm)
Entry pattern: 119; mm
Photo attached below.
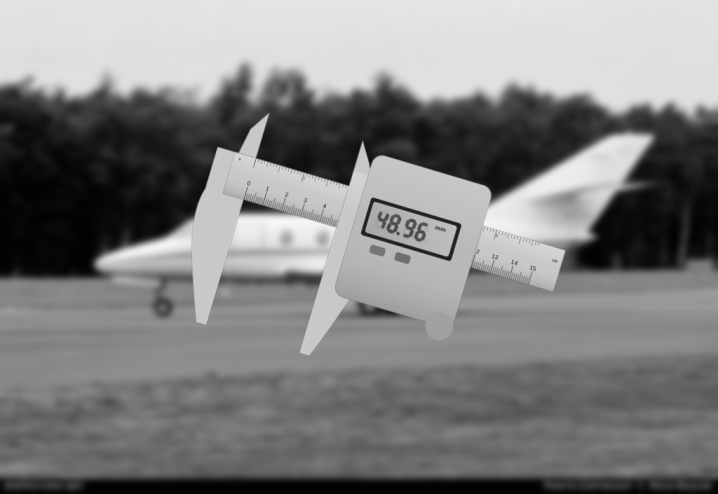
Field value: 48.96; mm
